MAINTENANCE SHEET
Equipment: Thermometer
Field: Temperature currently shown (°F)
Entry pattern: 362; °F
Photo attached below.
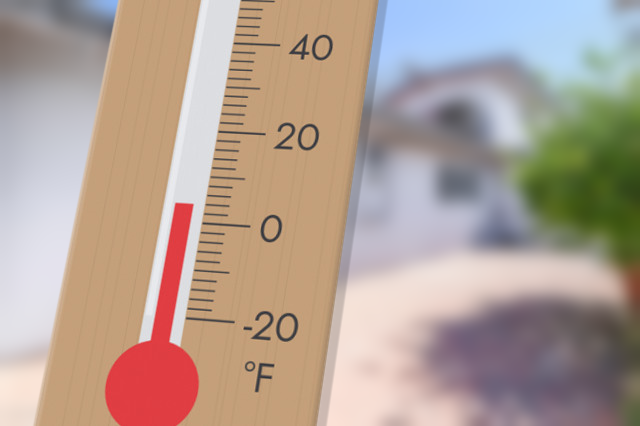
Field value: 4; °F
